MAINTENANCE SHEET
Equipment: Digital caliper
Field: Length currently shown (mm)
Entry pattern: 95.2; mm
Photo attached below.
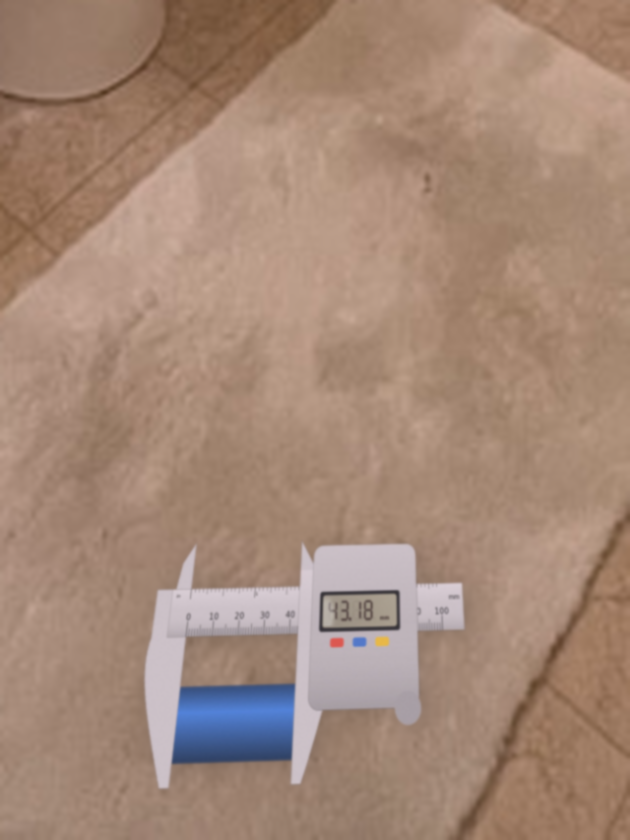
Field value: 43.18; mm
